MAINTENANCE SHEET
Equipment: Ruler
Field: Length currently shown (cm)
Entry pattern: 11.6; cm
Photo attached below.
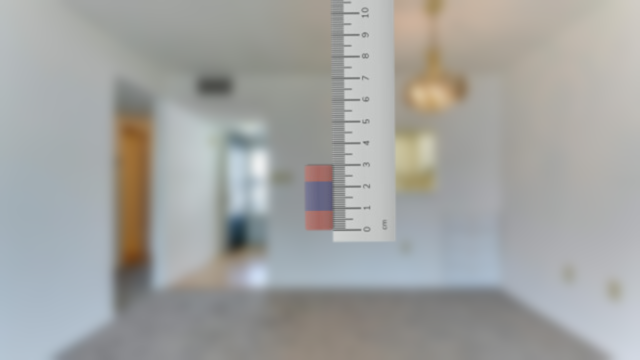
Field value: 3; cm
